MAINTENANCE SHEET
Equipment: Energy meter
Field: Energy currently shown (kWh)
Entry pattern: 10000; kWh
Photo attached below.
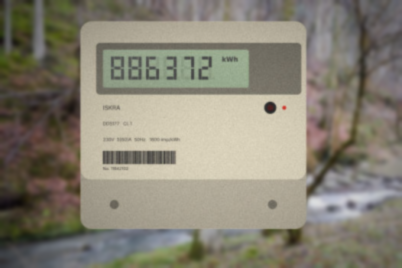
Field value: 886372; kWh
